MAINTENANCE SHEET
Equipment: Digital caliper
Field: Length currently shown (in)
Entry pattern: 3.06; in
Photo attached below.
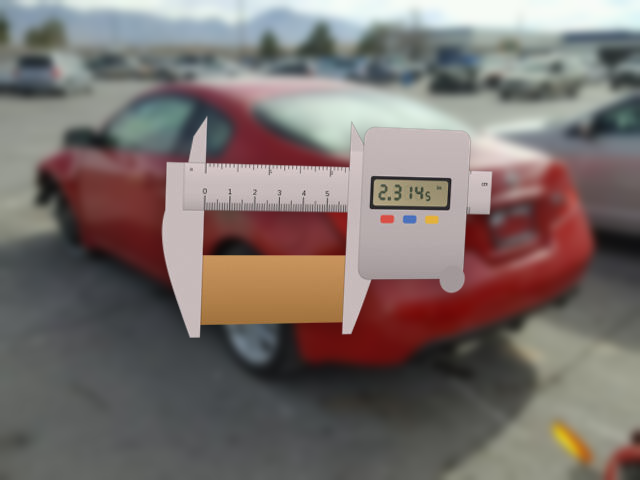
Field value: 2.3145; in
